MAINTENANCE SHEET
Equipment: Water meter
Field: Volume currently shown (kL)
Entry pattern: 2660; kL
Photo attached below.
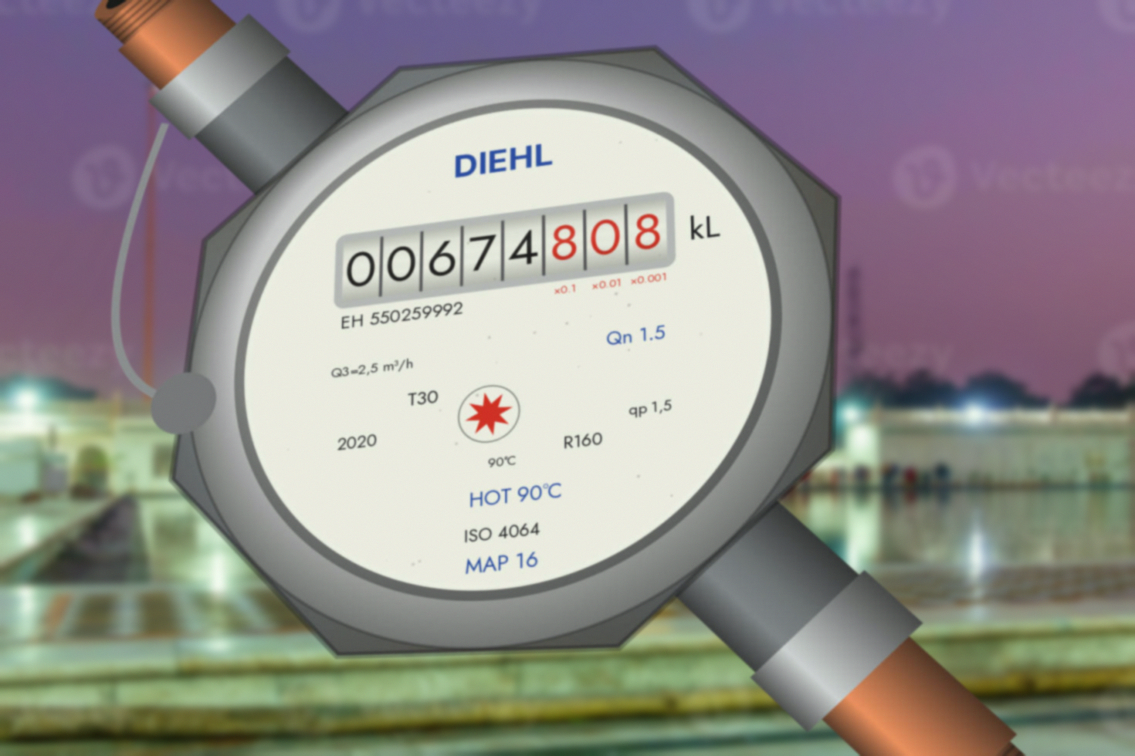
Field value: 674.808; kL
